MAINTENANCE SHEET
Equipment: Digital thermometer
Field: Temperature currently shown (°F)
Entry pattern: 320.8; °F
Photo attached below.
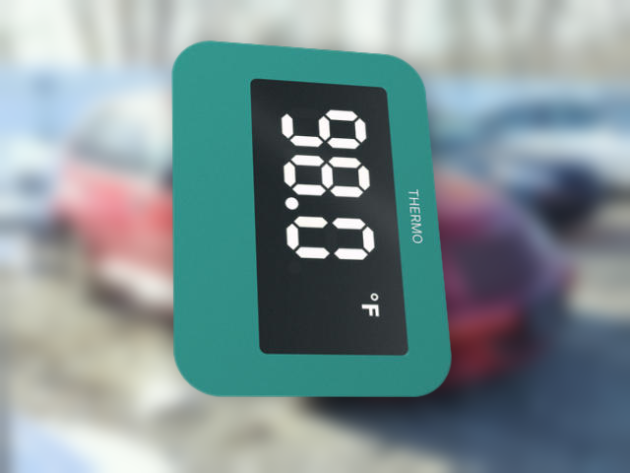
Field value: 98.0; °F
